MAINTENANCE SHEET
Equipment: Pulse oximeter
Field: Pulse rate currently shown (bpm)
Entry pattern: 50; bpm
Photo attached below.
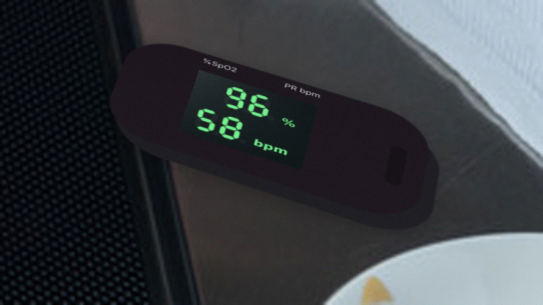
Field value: 58; bpm
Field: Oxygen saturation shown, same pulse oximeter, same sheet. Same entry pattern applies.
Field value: 96; %
